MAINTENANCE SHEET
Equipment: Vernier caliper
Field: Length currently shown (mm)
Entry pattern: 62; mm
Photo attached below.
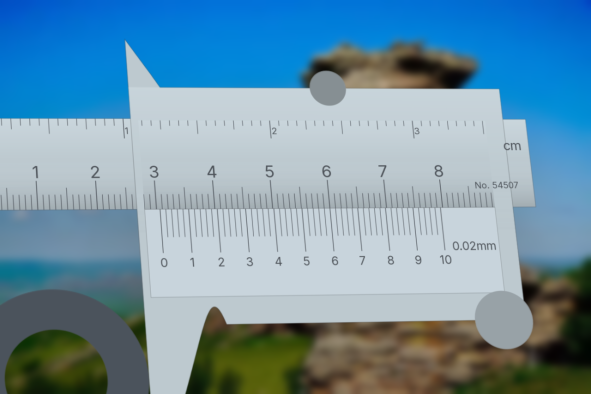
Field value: 30.6; mm
